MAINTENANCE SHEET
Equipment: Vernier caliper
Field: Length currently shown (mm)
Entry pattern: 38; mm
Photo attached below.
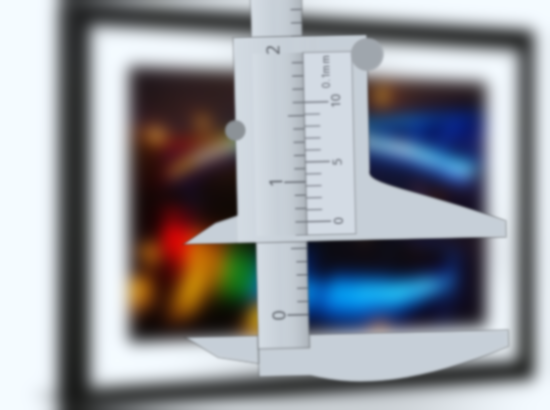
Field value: 7.0; mm
